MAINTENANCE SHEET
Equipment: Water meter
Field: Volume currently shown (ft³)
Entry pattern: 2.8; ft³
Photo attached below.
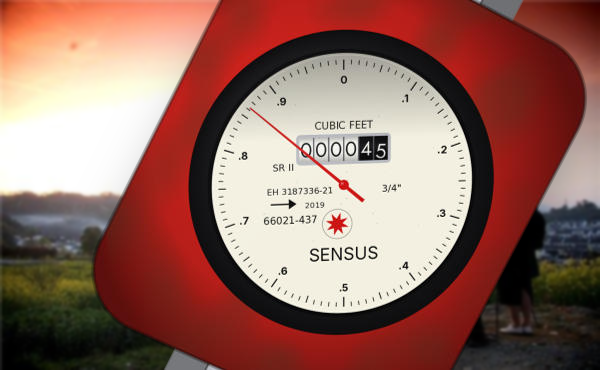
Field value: 44.86; ft³
